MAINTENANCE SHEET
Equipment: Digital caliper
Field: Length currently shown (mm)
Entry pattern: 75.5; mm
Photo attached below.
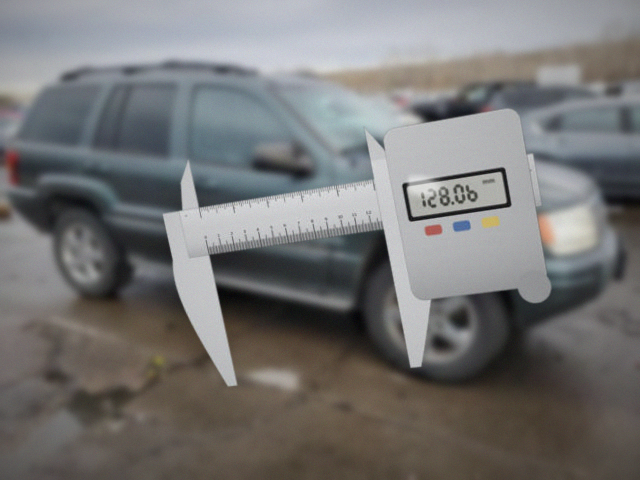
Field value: 128.06; mm
